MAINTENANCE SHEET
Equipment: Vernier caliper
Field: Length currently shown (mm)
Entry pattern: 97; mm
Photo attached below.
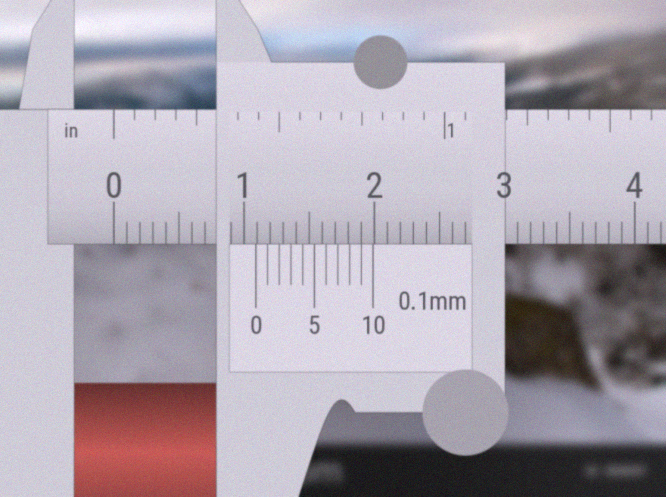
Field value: 10.9; mm
